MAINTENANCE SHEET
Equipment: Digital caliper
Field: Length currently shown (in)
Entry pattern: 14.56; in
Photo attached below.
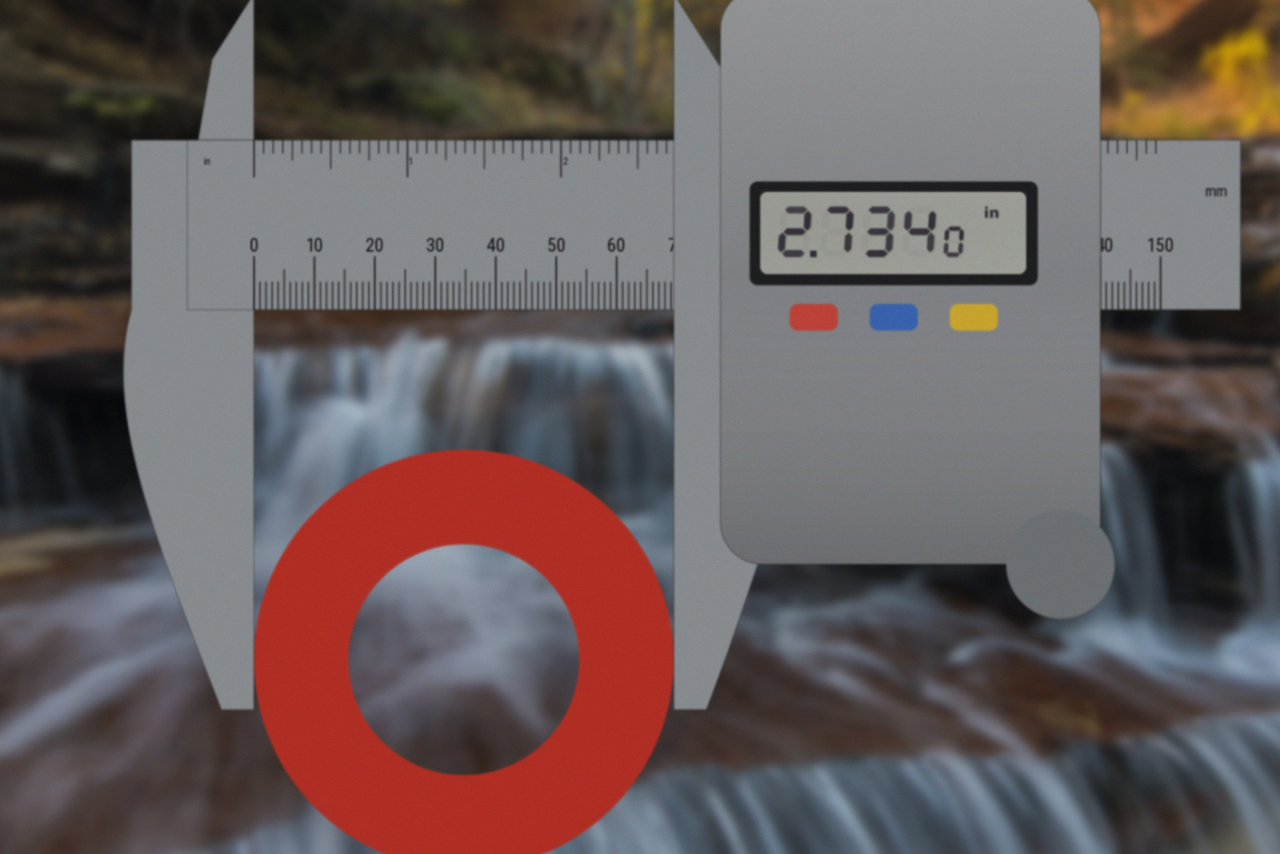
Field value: 2.7340; in
